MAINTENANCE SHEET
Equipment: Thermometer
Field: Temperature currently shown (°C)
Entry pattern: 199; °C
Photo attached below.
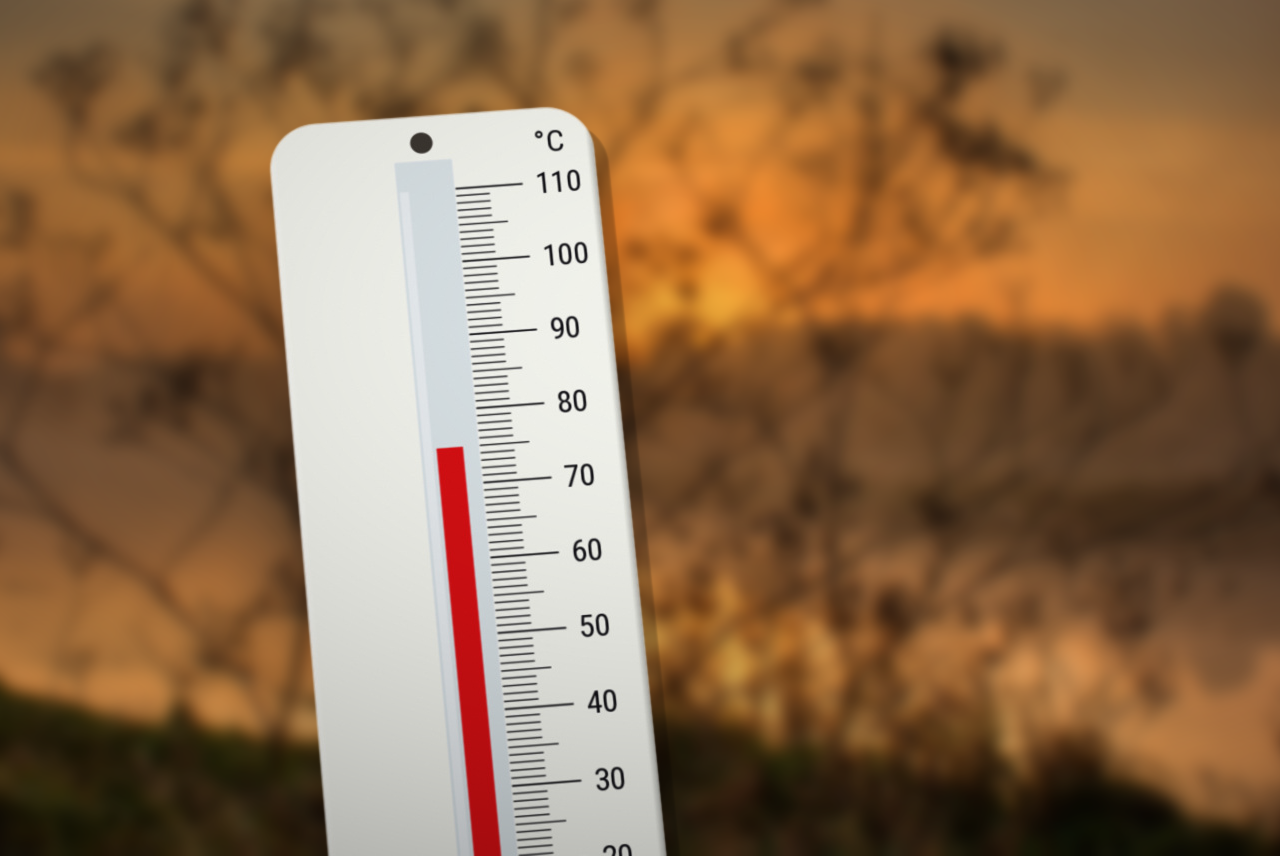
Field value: 75; °C
